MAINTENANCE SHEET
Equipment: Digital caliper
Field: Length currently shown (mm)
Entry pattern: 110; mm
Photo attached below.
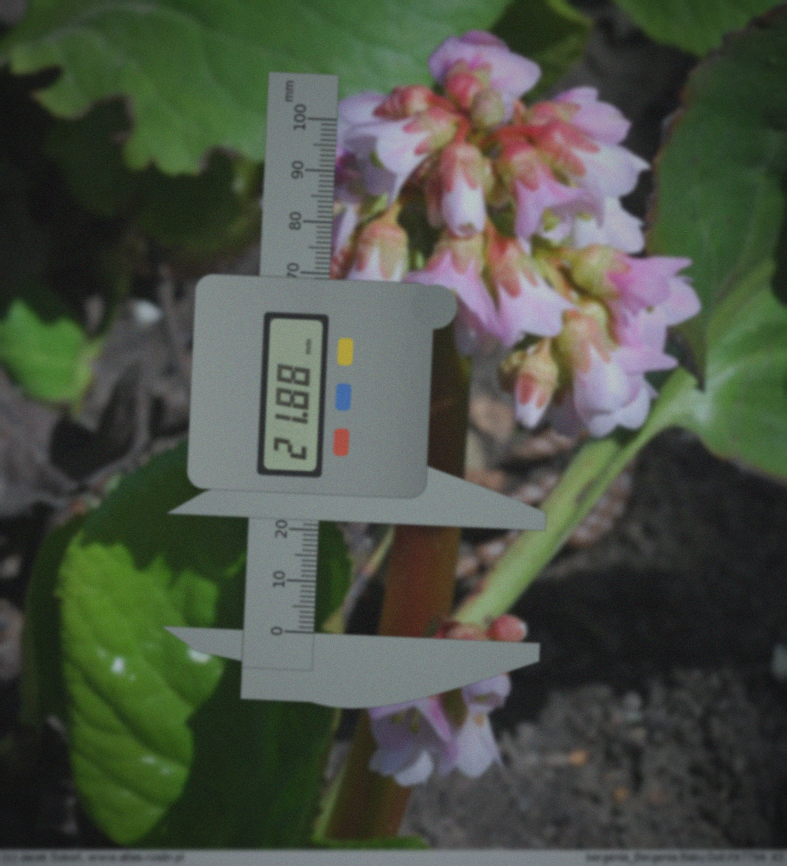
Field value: 21.88; mm
